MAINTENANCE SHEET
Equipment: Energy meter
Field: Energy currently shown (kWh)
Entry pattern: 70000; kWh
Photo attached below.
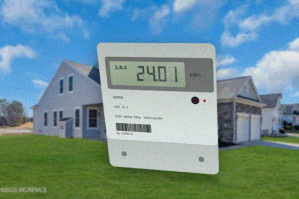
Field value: 24.01; kWh
